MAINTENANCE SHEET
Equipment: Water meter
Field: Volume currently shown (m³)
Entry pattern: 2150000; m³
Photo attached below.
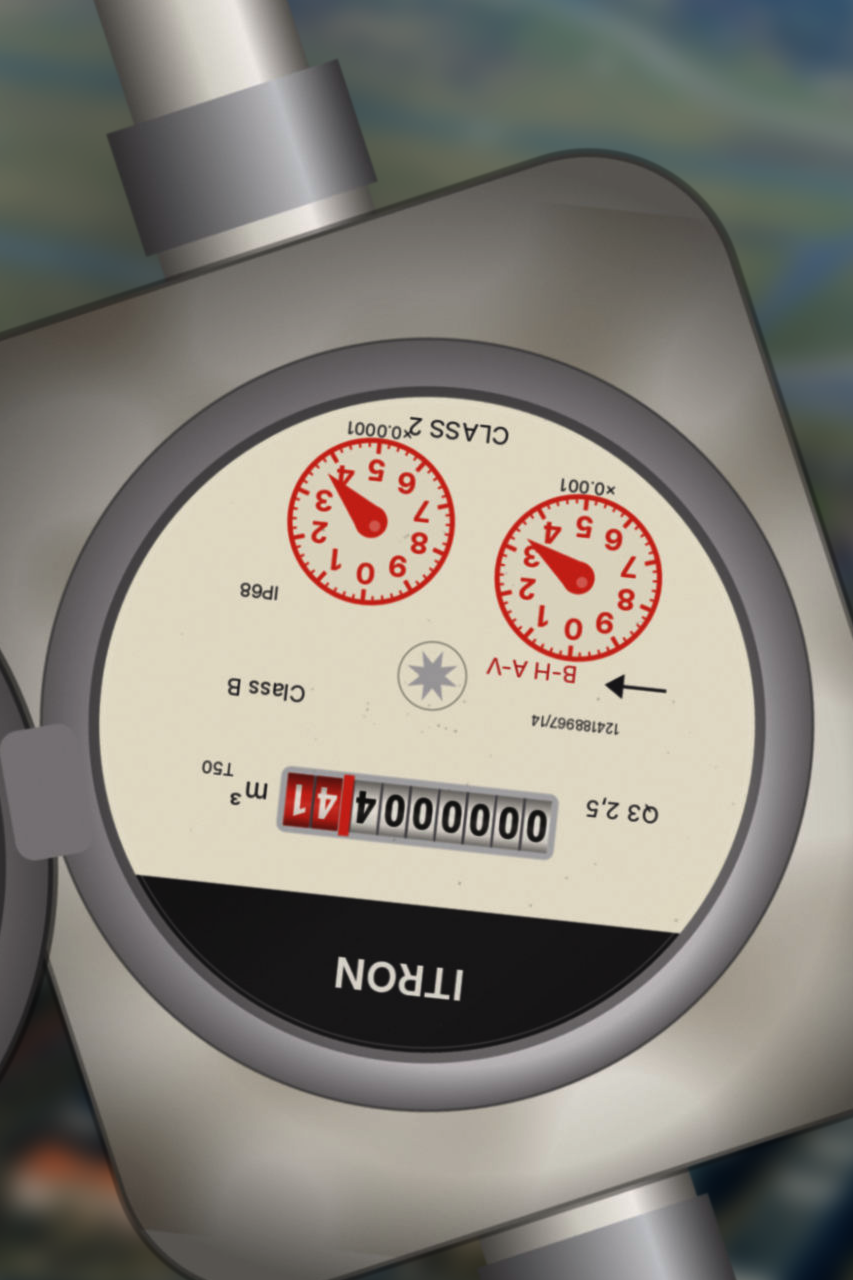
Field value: 4.4133; m³
